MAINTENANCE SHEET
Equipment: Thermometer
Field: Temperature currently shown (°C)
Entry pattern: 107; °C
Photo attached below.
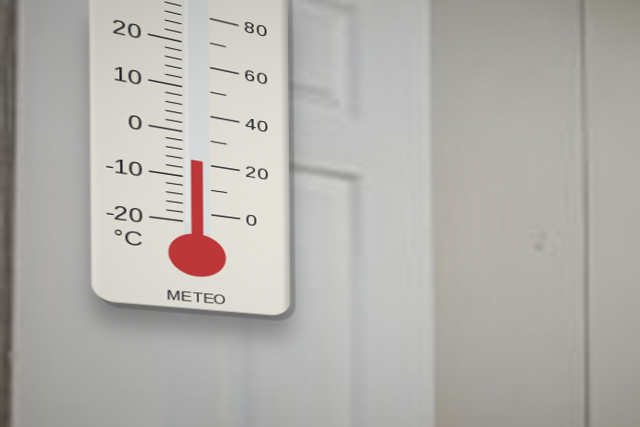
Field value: -6; °C
